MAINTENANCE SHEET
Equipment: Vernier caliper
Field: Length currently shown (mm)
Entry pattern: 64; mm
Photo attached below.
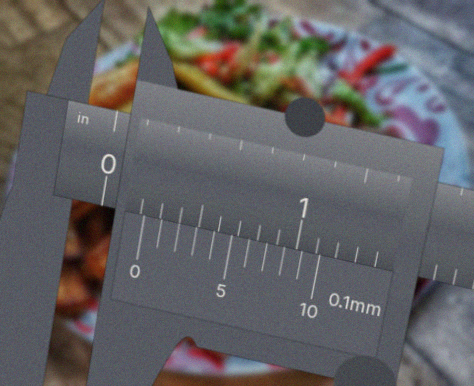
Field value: 2.2; mm
